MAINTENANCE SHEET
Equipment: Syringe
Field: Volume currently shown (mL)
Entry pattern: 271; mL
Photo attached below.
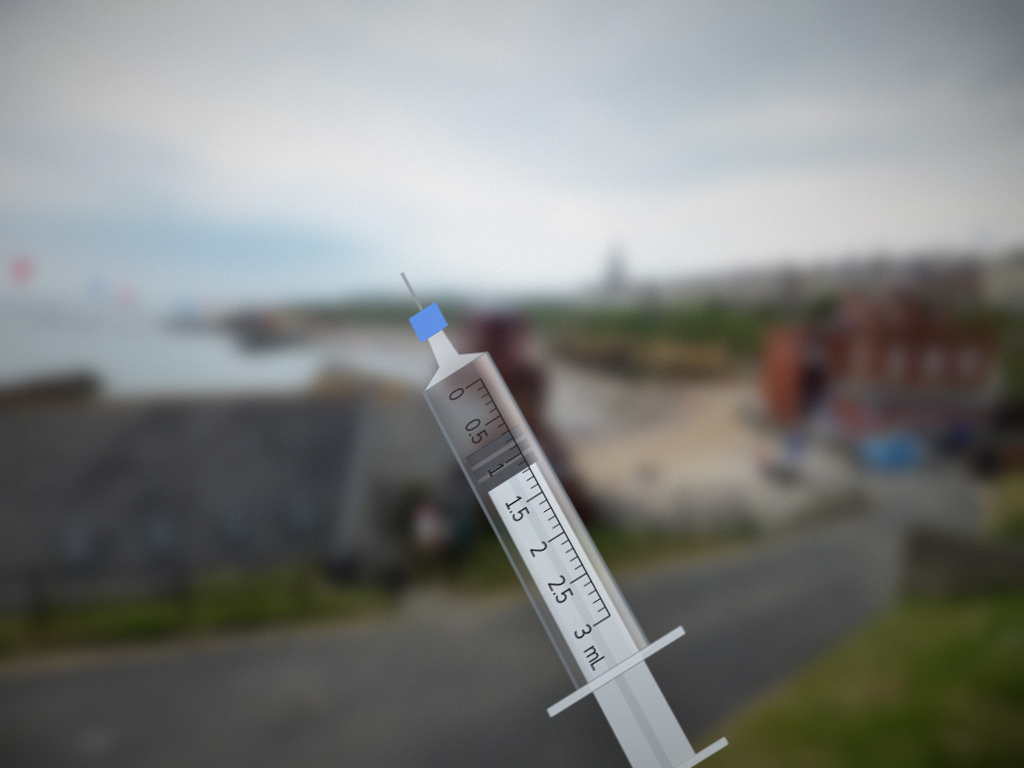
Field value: 0.7; mL
